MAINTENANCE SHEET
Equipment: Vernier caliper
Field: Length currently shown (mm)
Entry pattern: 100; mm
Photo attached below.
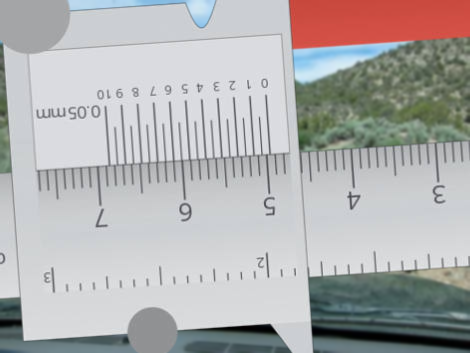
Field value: 49.6; mm
